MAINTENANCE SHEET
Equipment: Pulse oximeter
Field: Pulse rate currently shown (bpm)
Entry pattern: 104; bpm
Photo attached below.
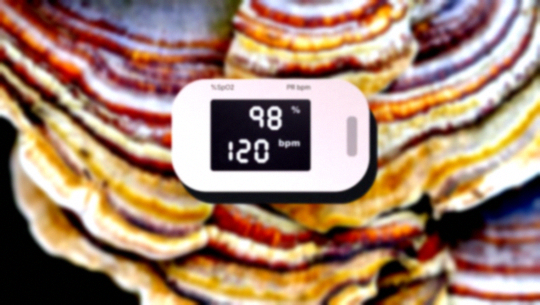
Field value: 120; bpm
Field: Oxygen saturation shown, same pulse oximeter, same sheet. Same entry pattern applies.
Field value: 98; %
